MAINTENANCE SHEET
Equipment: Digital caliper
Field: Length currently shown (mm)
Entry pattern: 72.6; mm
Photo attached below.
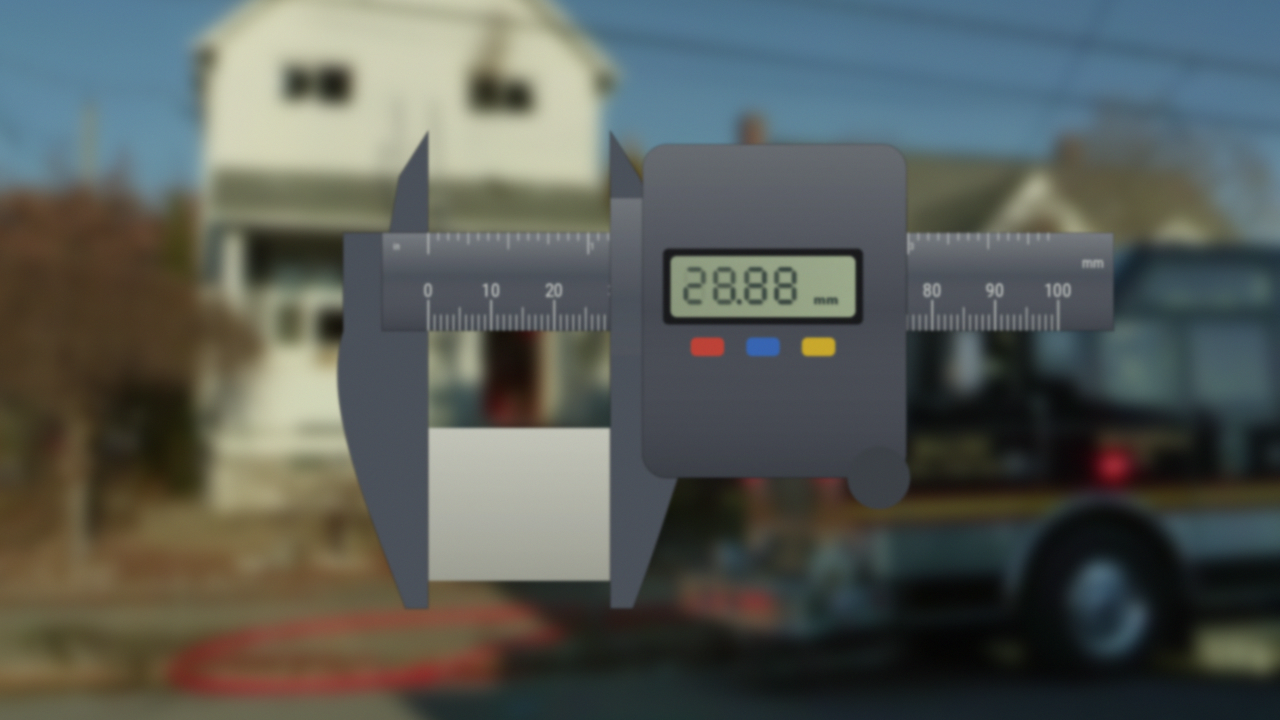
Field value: 28.88; mm
